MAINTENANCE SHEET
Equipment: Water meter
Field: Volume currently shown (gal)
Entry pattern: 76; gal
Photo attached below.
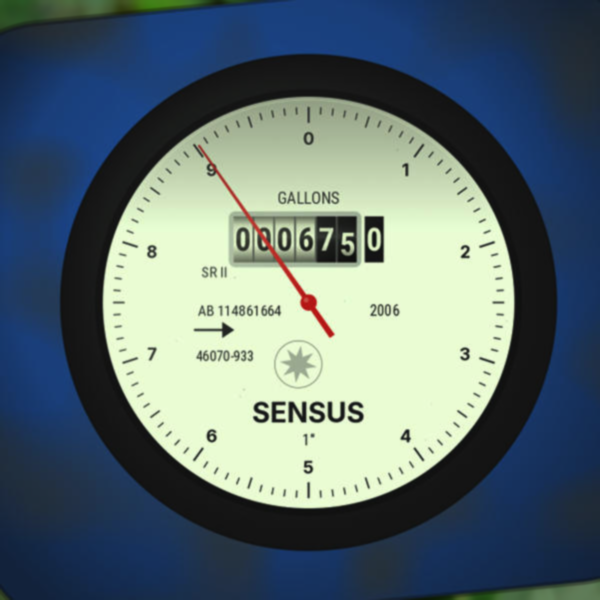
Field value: 6749.0; gal
